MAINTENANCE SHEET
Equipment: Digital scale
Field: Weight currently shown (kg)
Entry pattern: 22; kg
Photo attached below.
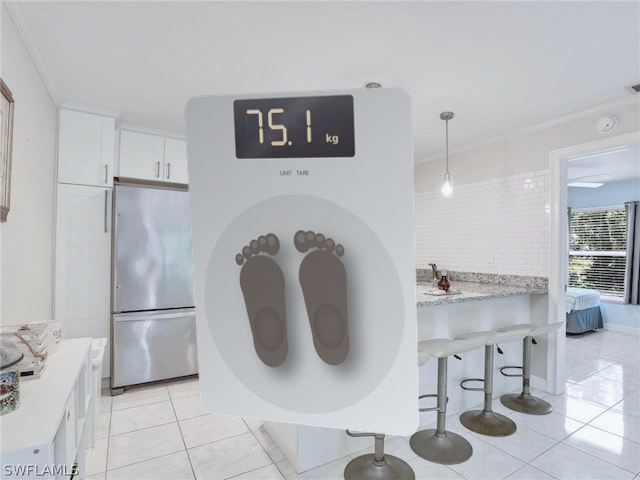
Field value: 75.1; kg
